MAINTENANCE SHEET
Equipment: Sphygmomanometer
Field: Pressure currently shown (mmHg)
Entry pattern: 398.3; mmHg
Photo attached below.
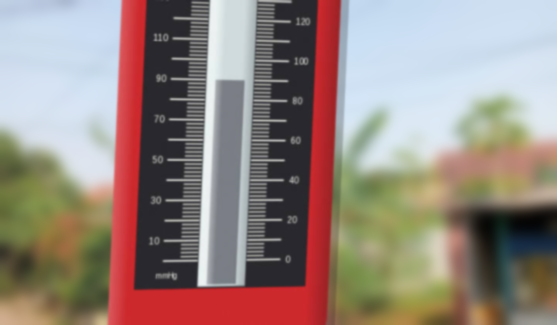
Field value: 90; mmHg
